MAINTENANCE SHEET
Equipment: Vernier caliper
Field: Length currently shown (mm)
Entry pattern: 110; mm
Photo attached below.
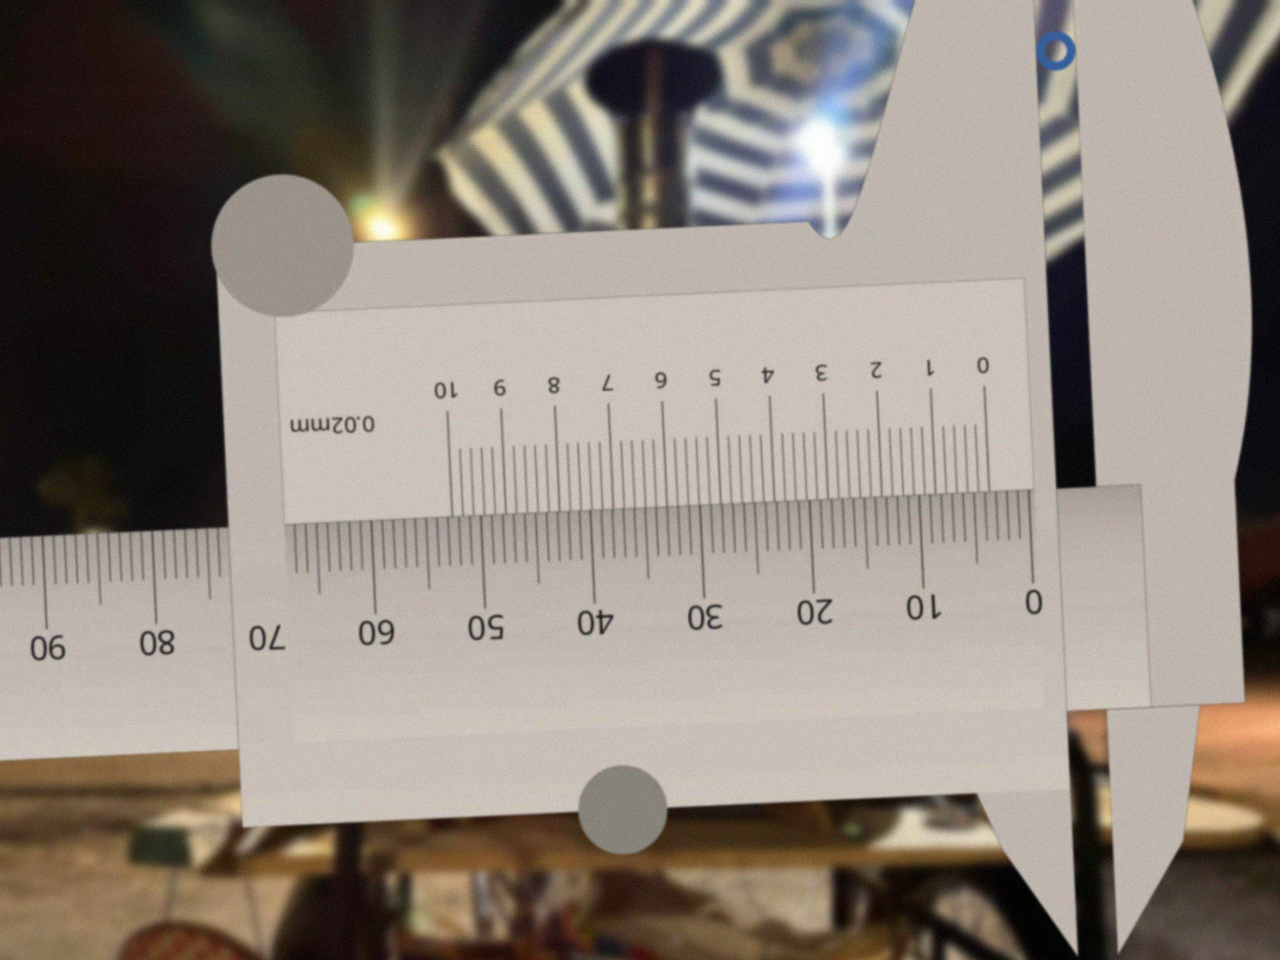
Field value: 3.6; mm
